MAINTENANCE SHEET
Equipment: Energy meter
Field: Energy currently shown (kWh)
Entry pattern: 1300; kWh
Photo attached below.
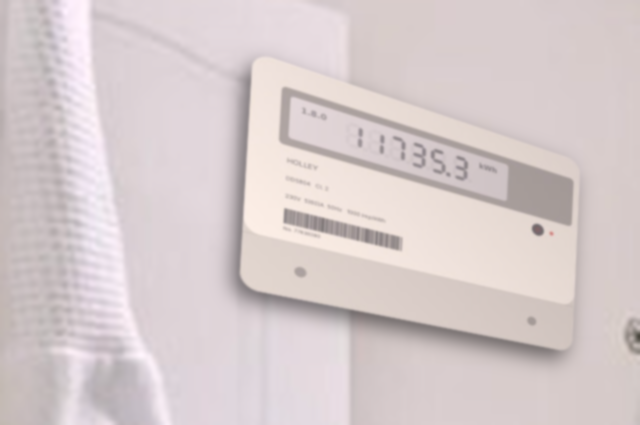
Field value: 11735.3; kWh
